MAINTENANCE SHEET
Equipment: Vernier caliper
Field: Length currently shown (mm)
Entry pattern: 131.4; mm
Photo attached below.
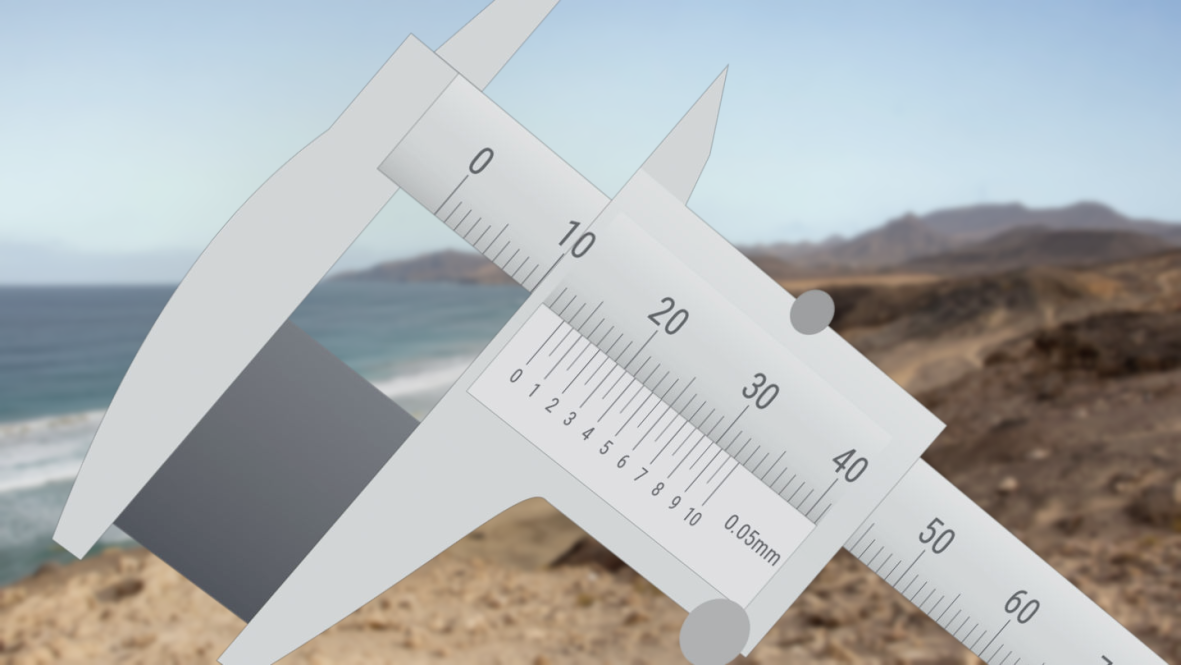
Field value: 13.6; mm
